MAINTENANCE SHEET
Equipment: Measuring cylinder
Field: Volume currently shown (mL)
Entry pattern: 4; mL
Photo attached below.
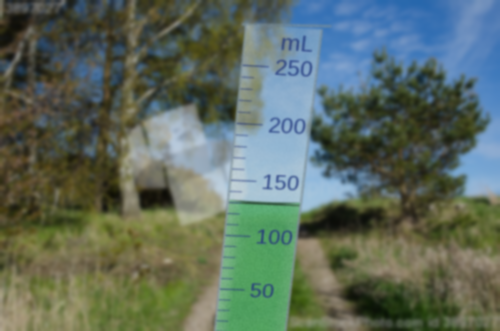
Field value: 130; mL
